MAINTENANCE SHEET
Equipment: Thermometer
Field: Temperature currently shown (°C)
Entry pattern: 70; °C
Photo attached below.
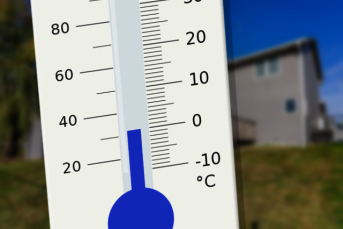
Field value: 0; °C
